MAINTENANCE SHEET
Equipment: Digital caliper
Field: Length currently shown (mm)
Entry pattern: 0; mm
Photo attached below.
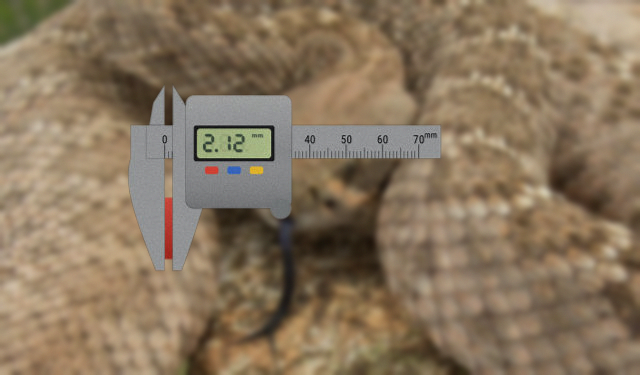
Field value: 2.12; mm
